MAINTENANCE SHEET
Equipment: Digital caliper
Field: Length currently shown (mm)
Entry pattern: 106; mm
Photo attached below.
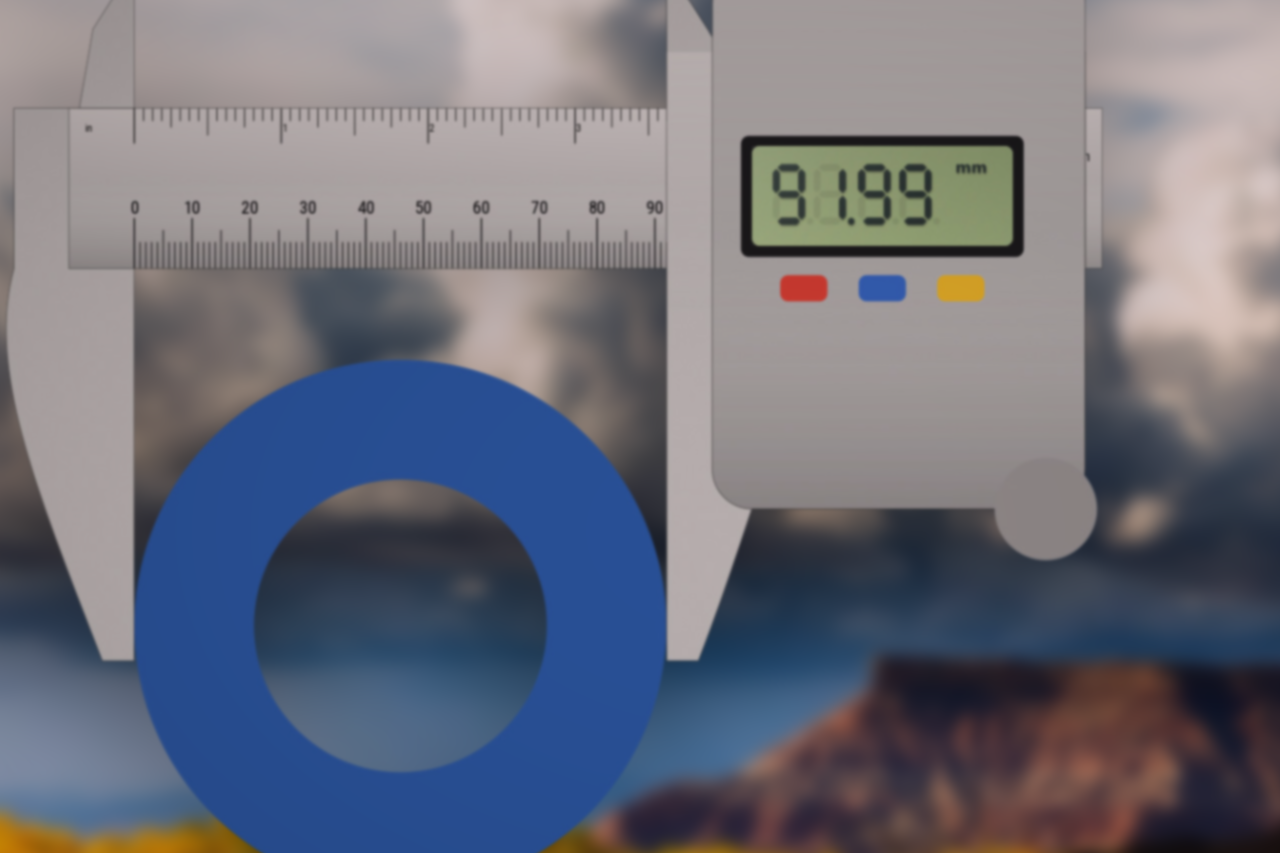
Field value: 91.99; mm
